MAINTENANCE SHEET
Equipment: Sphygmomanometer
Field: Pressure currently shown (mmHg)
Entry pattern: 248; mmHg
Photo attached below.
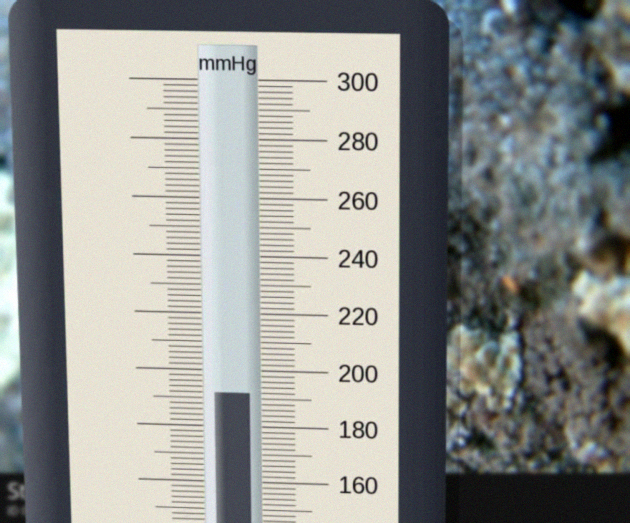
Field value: 192; mmHg
